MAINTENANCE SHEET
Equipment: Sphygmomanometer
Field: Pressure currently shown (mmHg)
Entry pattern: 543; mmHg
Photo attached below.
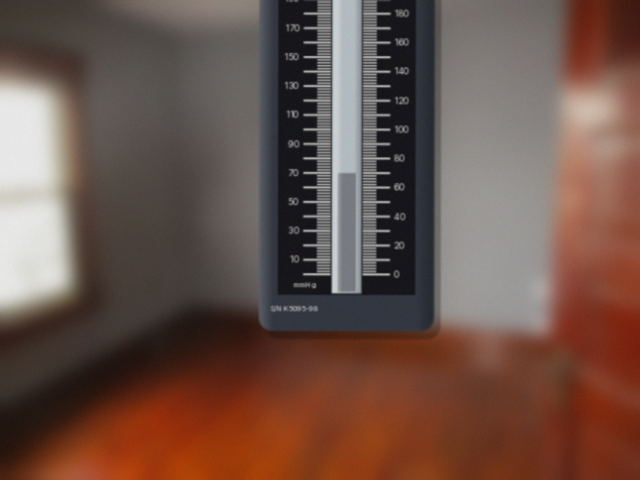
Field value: 70; mmHg
